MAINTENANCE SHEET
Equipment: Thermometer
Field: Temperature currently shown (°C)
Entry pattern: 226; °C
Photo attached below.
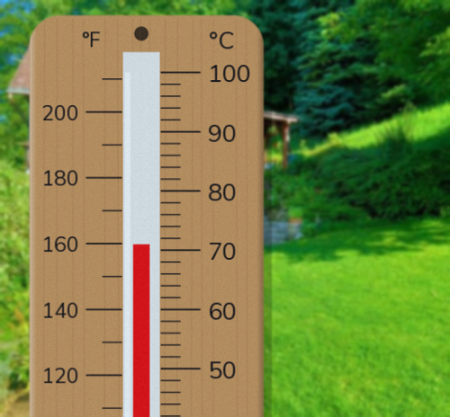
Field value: 71; °C
